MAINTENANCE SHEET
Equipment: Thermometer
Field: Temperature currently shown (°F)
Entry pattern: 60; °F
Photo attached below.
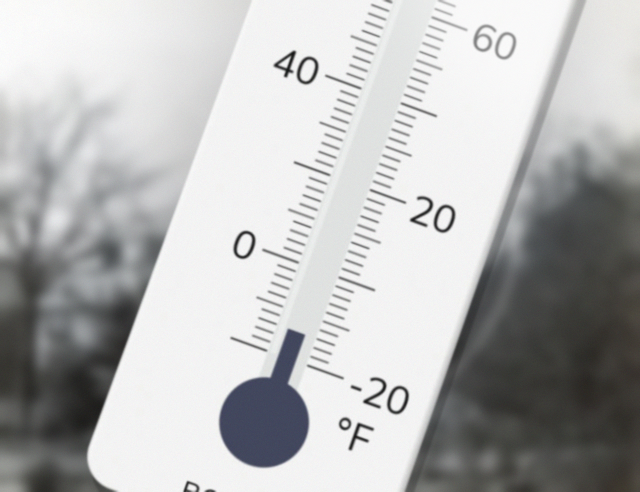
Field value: -14; °F
